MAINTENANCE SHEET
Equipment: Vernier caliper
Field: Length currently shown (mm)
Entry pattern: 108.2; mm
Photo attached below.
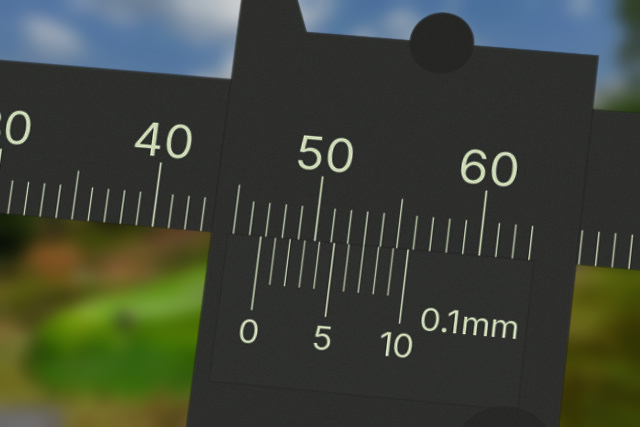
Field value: 46.7; mm
